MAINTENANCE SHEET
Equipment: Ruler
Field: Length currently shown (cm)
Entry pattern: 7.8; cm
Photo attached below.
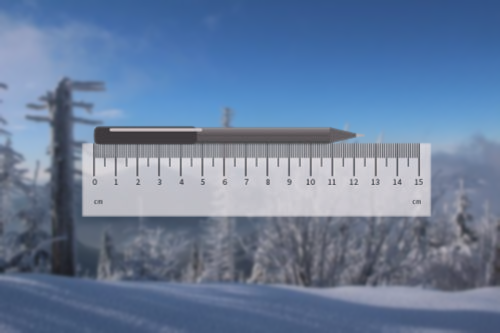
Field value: 12.5; cm
